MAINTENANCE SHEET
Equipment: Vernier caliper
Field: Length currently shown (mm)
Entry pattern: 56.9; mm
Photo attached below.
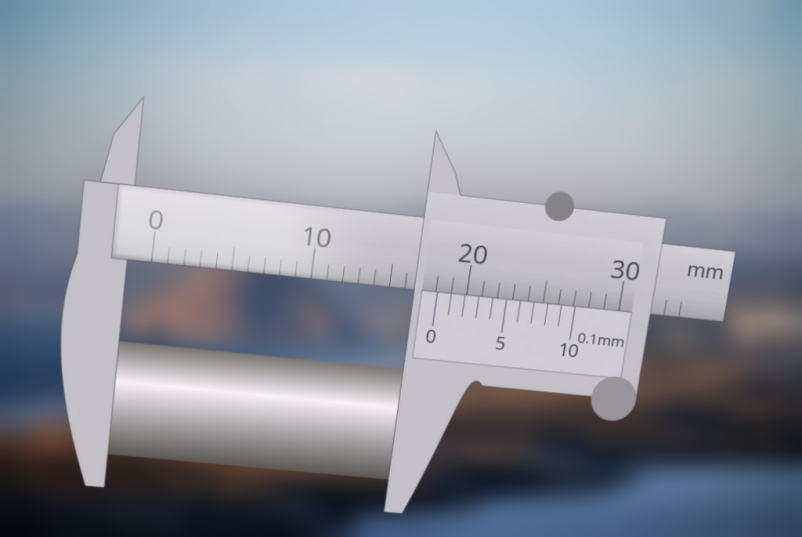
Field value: 18.1; mm
